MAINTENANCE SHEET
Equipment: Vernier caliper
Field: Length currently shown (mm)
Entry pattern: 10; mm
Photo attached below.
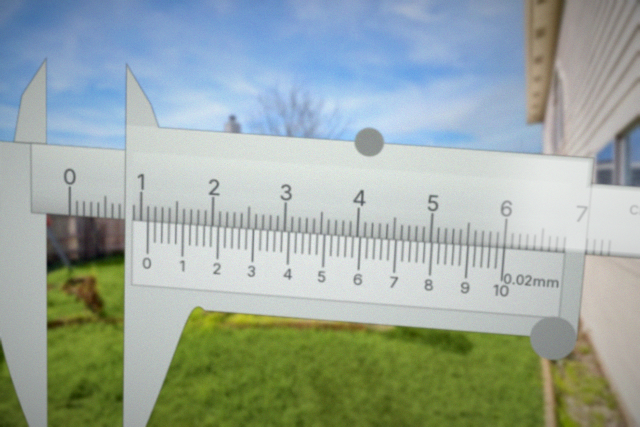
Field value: 11.0; mm
